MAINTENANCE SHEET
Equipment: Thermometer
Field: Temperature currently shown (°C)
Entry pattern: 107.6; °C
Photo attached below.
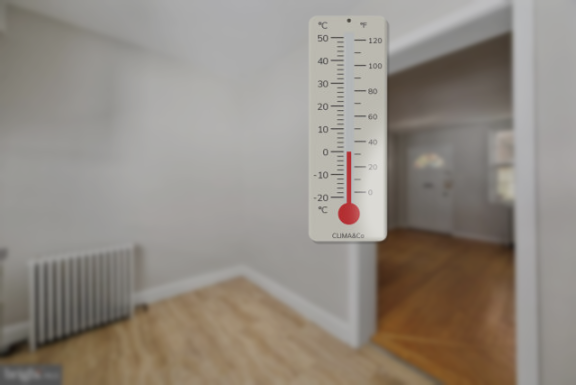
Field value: 0; °C
